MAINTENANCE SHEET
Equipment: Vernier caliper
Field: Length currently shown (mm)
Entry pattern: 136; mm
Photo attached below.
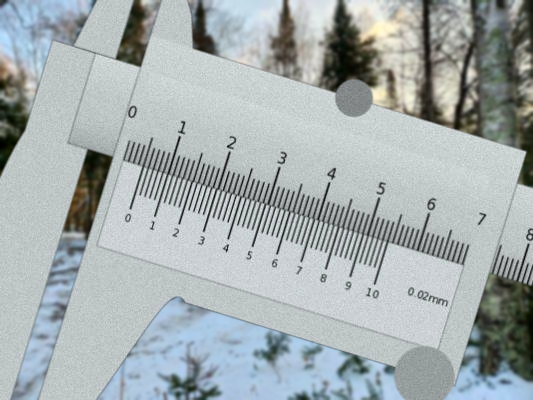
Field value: 5.0; mm
